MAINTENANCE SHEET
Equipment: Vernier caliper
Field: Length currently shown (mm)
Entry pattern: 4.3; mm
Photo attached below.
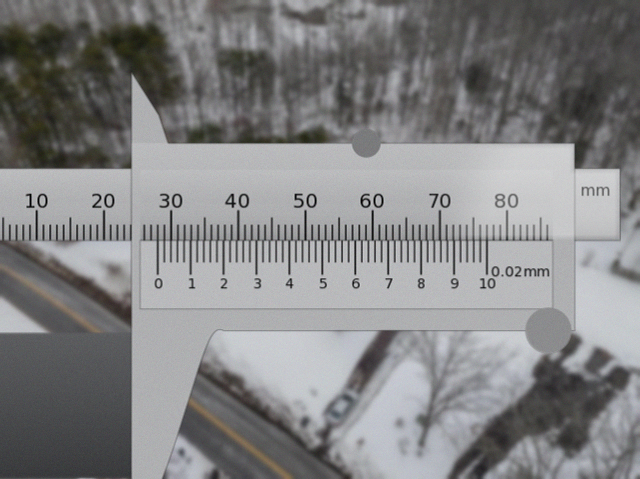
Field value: 28.0; mm
